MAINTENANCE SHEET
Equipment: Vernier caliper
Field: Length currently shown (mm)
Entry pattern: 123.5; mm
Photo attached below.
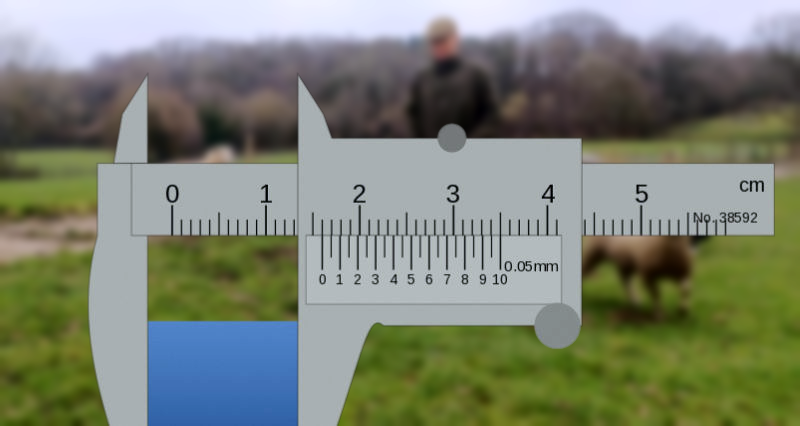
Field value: 16.0; mm
